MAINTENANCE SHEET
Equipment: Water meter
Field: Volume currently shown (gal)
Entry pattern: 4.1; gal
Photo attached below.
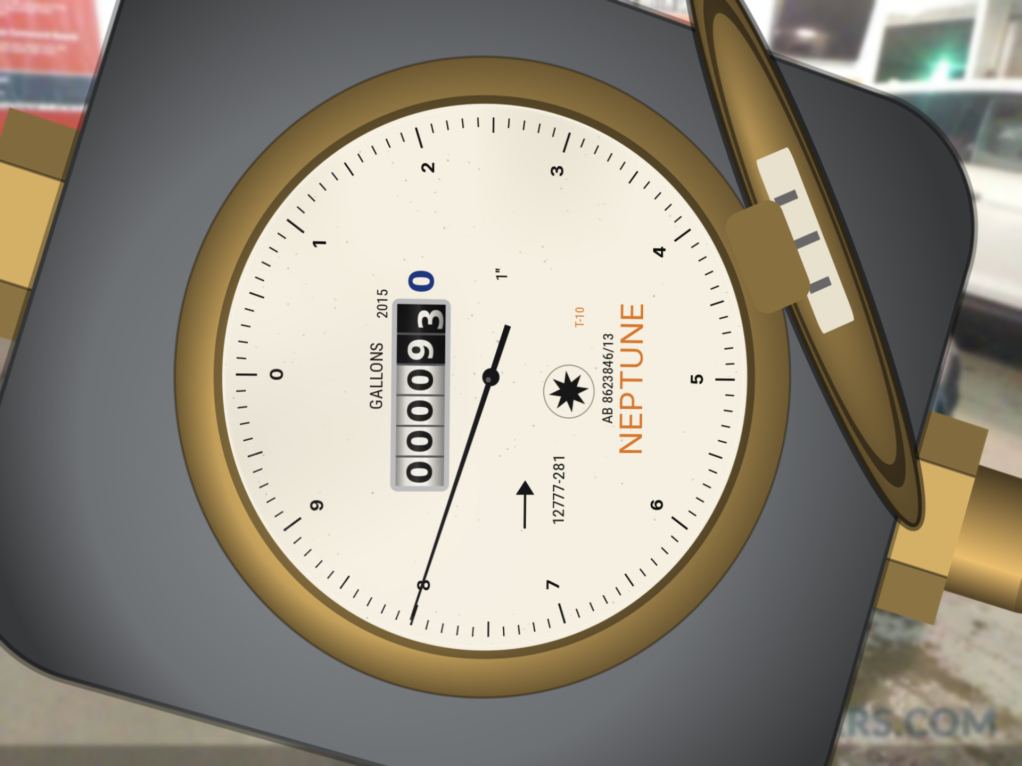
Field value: 928.0; gal
